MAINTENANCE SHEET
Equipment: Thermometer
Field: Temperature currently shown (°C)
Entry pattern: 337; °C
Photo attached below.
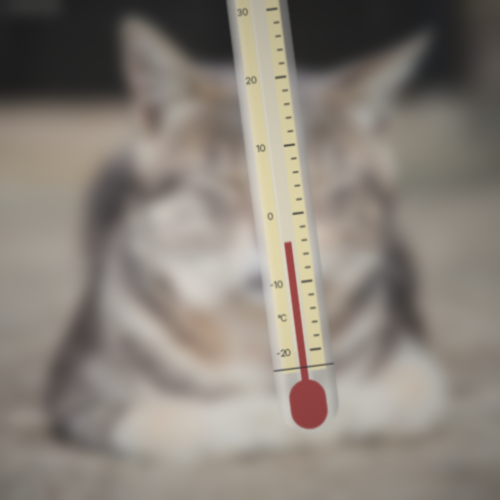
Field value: -4; °C
